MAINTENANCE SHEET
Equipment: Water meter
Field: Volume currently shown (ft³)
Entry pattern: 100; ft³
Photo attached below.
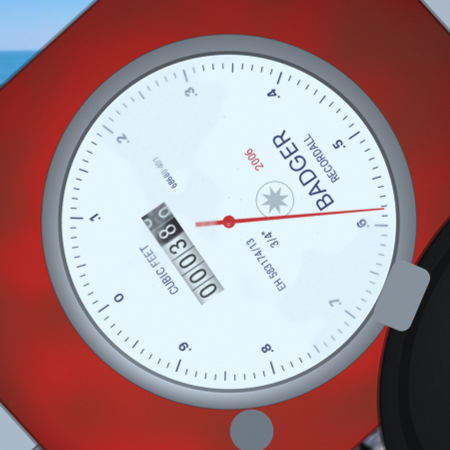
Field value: 388.58; ft³
